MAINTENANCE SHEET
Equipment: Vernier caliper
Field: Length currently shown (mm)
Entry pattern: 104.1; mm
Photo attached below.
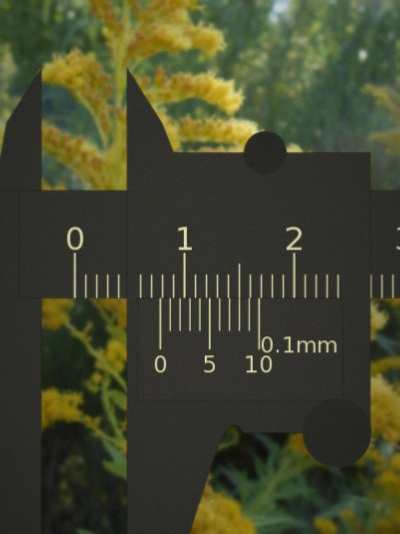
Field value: 7.8; mm
